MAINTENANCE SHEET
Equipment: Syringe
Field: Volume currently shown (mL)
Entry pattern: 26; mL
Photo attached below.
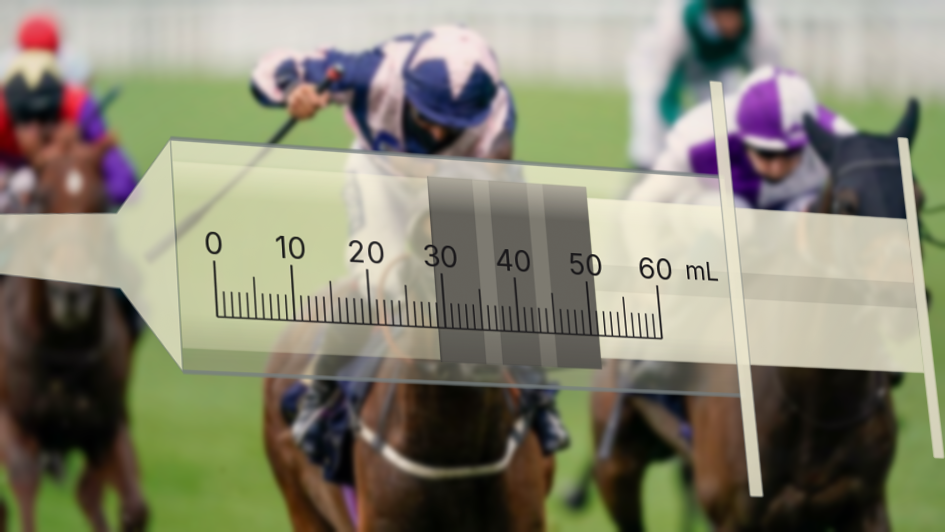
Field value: 29; mL
